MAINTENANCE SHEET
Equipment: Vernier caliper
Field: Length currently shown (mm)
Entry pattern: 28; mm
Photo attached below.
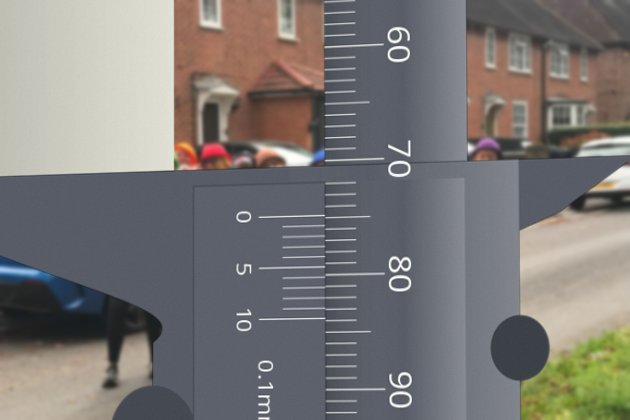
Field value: 74.8; mm
